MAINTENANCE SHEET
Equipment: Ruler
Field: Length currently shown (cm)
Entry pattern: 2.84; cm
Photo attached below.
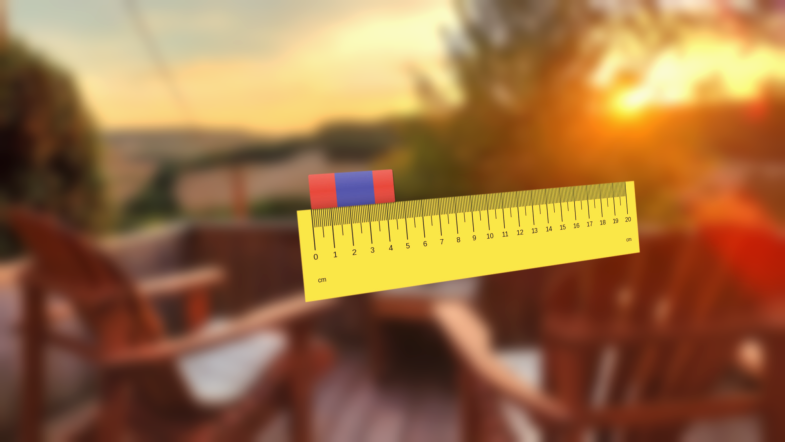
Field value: 4.5; cm
